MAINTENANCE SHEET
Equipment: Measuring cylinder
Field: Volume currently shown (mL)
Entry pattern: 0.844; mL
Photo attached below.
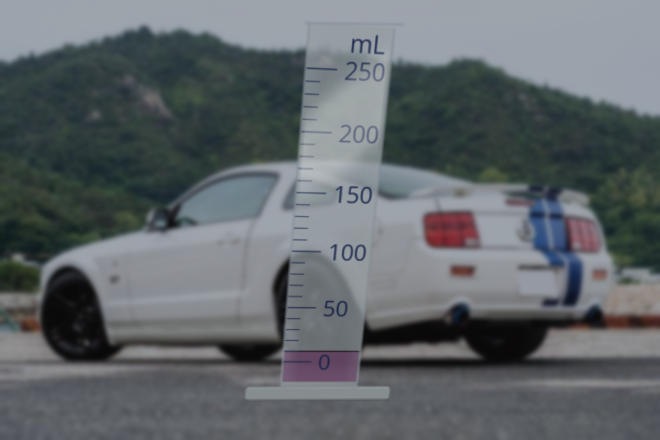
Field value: 10; mL
